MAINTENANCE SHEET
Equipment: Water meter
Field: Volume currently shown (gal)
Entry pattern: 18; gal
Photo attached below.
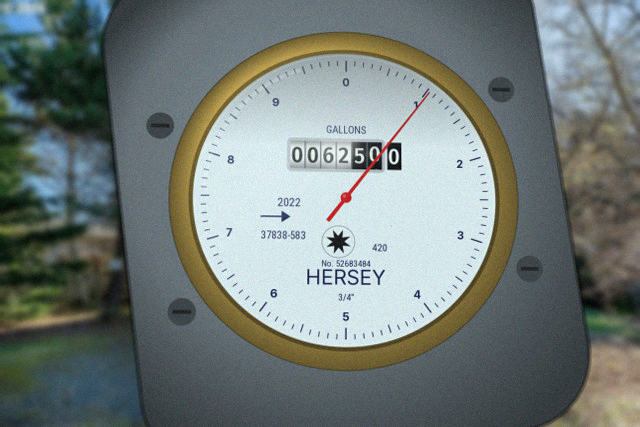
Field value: 62501.0; gal
